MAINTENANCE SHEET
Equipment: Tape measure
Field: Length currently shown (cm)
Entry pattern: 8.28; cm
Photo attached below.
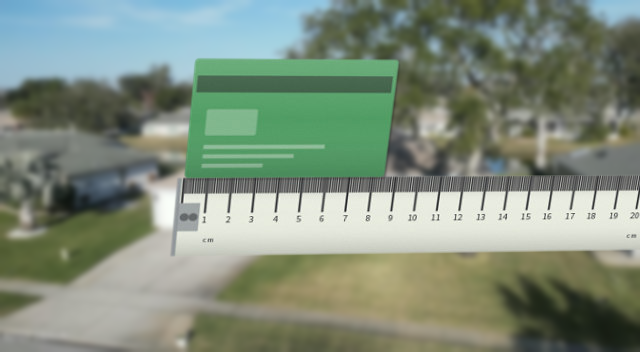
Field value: 8.5; cm
